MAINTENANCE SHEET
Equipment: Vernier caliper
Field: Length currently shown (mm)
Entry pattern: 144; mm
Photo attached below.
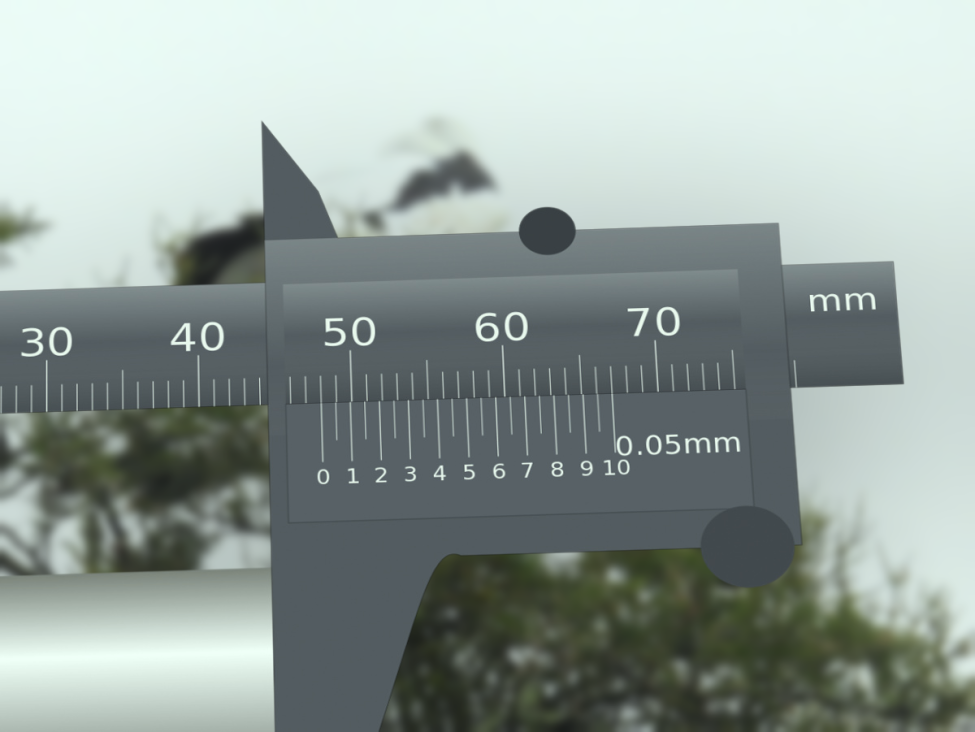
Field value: 48.0; mm
